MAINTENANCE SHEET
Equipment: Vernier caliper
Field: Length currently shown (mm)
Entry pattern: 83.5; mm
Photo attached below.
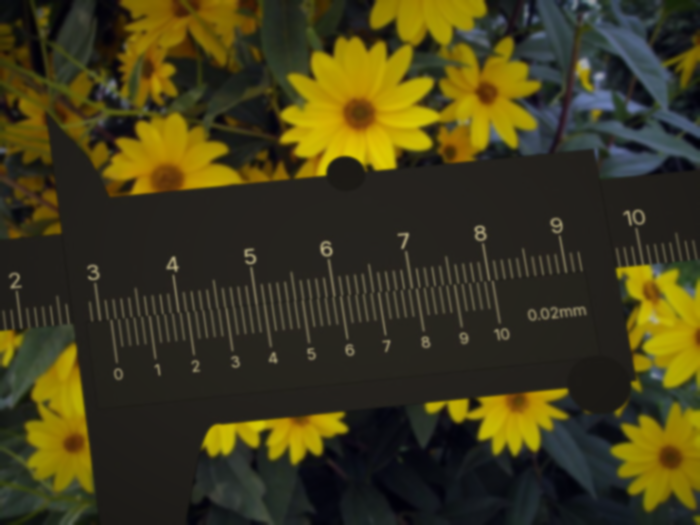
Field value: 31.4; mm
